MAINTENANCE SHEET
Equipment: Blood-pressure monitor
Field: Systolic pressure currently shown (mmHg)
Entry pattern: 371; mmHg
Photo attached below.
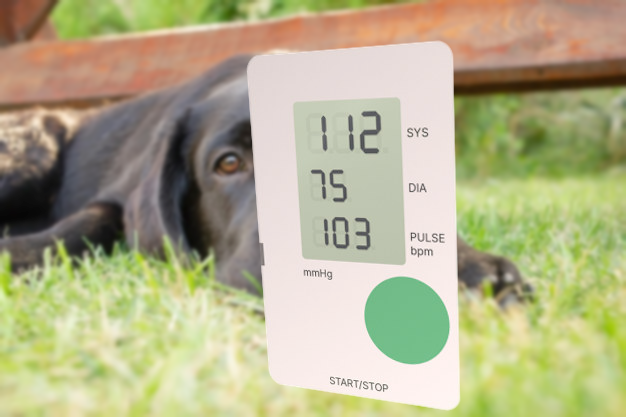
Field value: 112; mmHg
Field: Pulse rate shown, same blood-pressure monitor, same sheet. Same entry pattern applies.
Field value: 103; bpm
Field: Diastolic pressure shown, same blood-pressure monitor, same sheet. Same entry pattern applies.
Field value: 75; mmHg
